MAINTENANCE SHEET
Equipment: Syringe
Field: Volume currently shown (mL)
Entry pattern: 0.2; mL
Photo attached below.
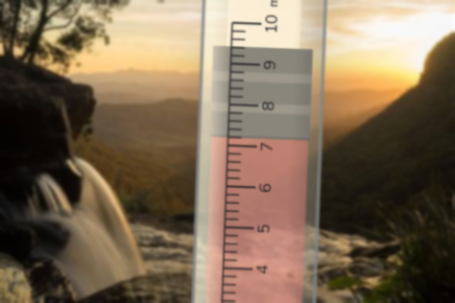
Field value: 7.2; mL
